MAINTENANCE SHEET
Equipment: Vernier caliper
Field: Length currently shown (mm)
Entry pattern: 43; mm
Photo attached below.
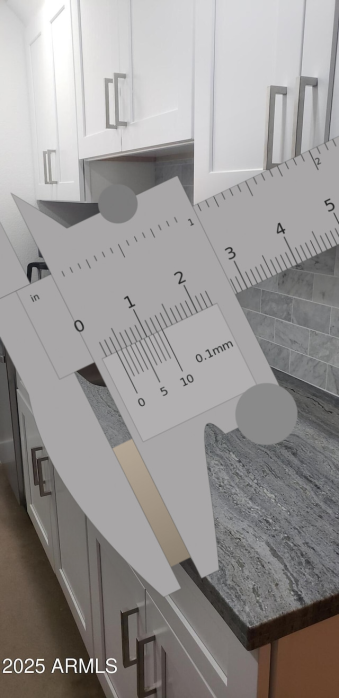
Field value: 4.0; mm
